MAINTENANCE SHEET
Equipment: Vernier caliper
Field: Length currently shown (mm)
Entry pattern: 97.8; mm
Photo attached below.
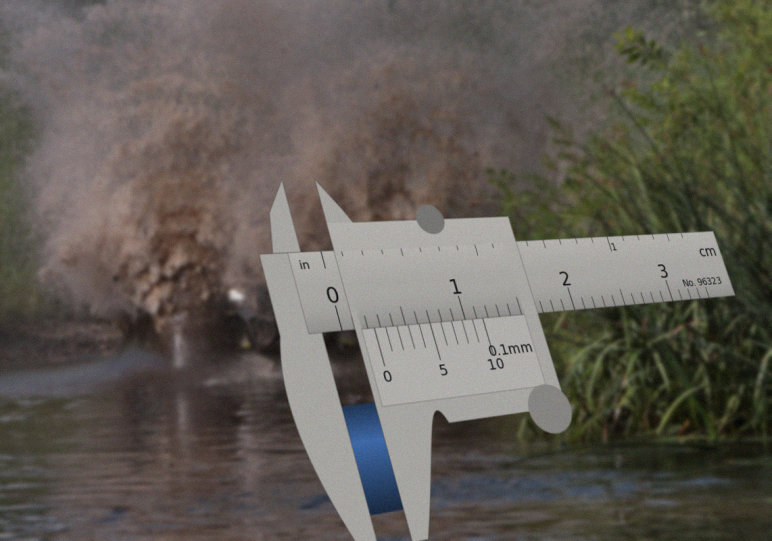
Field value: 2.5; mm
